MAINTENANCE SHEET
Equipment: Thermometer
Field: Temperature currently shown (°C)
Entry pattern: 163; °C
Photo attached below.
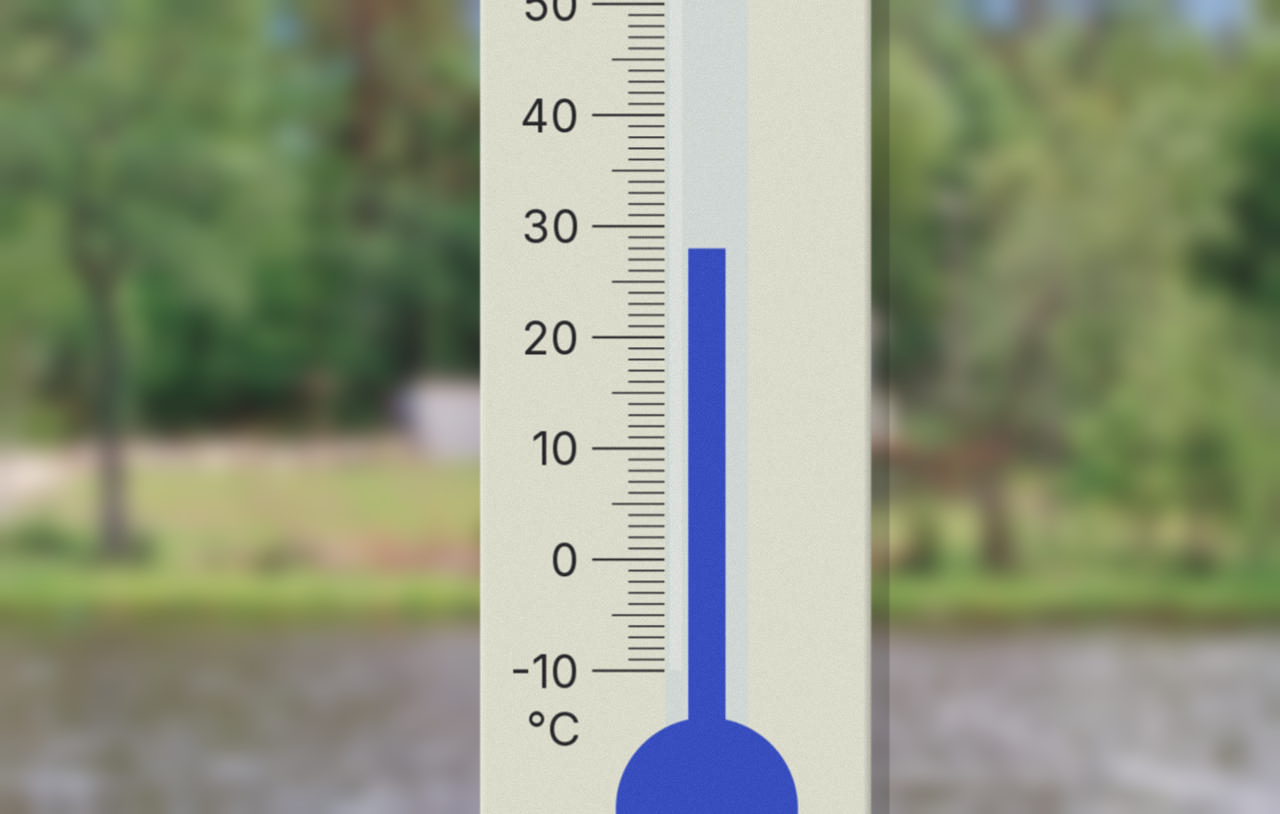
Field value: 28; °C
